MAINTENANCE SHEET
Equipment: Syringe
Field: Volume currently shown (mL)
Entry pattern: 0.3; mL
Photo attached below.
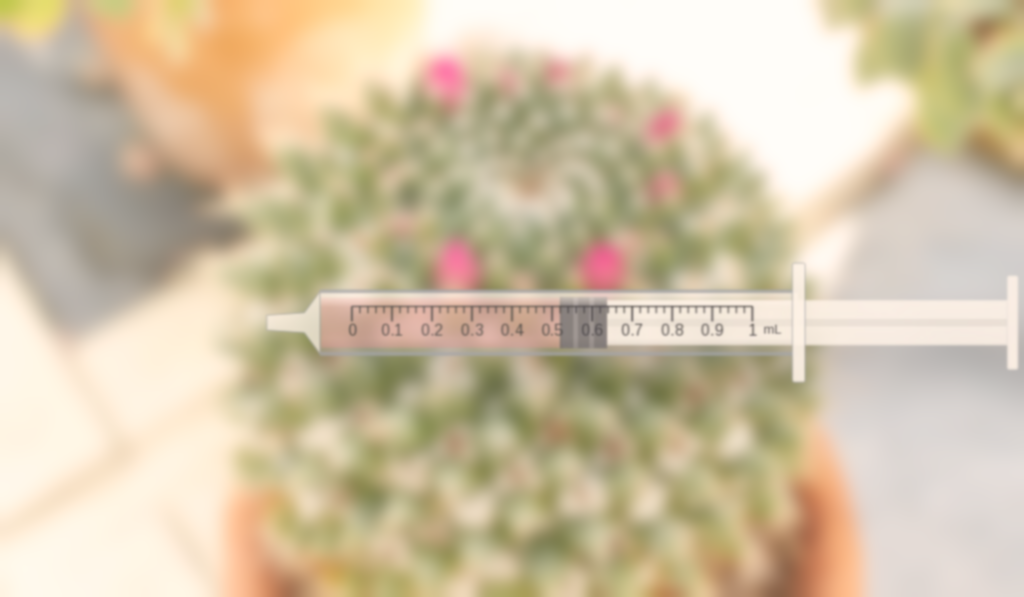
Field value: 0.52; mL
